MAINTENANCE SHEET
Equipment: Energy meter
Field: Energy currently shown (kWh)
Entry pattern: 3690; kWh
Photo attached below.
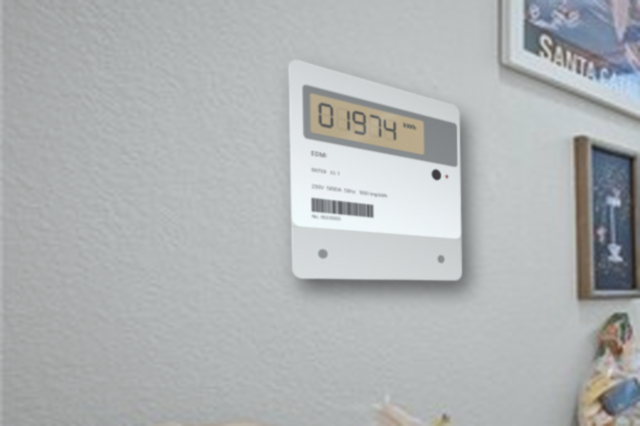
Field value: 1974; kWh
